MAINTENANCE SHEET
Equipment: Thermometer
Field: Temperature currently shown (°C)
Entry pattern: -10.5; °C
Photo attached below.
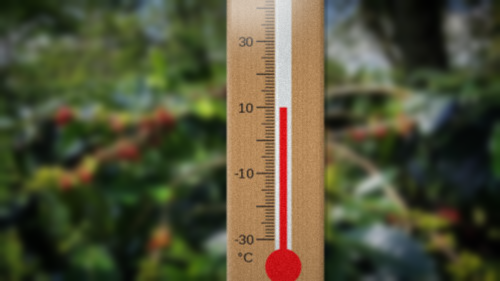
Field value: 10; °C
